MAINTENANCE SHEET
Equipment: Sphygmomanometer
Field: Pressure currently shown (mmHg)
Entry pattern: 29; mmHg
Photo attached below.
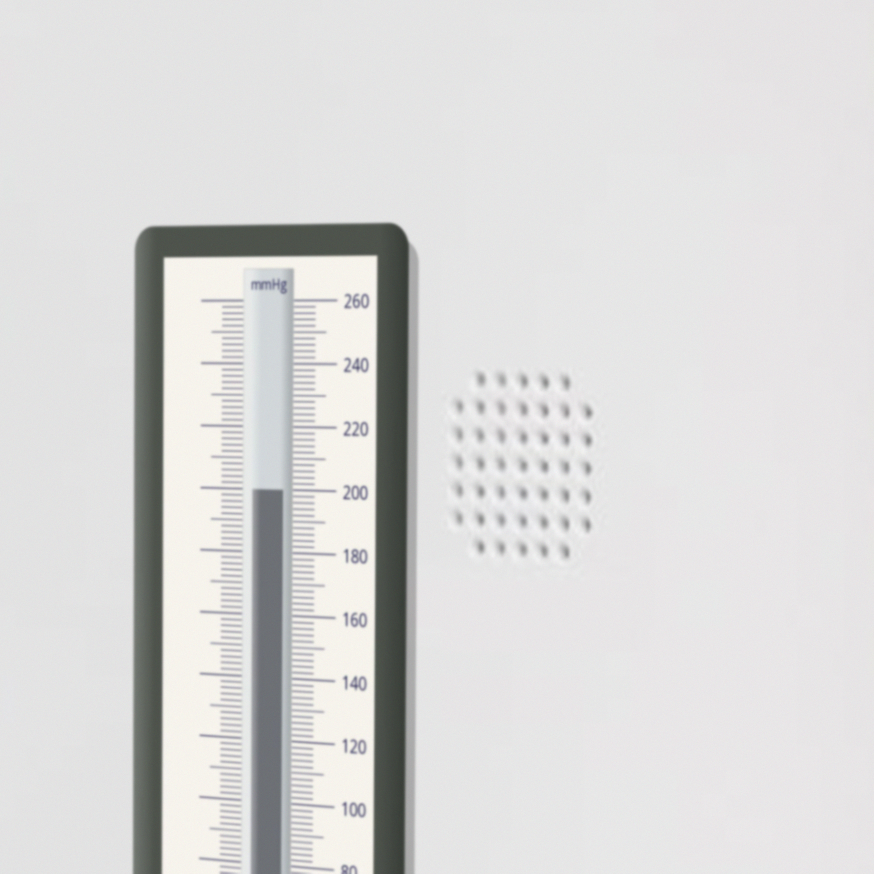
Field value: 200; mmHg
